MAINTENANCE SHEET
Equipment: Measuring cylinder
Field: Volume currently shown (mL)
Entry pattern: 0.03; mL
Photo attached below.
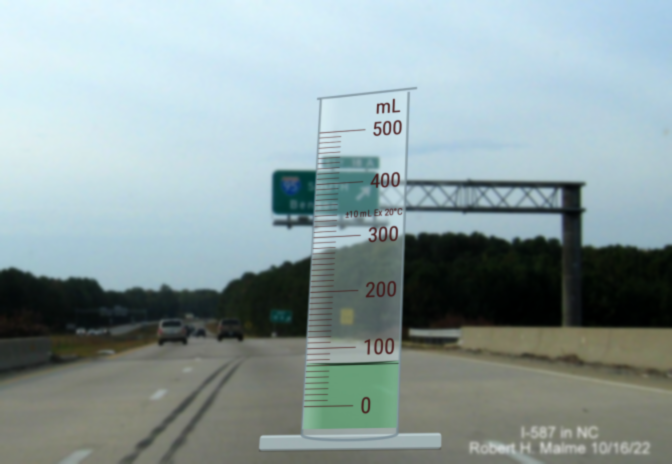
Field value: 70; mL
